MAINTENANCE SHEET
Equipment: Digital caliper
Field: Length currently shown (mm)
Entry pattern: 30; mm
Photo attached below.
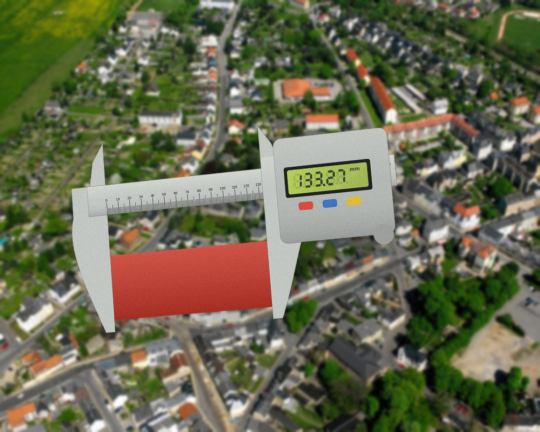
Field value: 133.27; mm
